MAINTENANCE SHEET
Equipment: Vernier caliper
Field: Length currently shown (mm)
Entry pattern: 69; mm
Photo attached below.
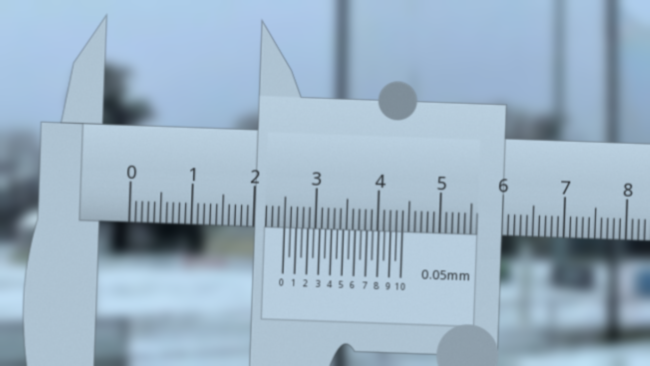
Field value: 25.0; mm
